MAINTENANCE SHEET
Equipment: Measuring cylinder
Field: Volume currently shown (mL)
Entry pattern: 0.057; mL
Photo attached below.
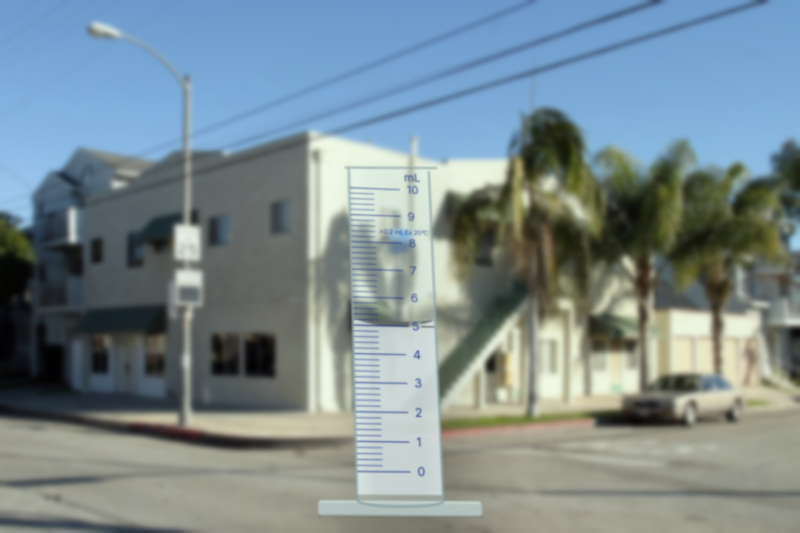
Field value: 5; mL
